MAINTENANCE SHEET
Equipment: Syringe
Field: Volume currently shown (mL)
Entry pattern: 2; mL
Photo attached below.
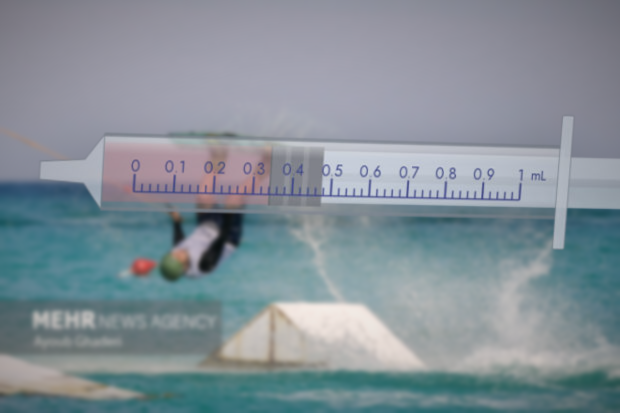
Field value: 0.34; mL
